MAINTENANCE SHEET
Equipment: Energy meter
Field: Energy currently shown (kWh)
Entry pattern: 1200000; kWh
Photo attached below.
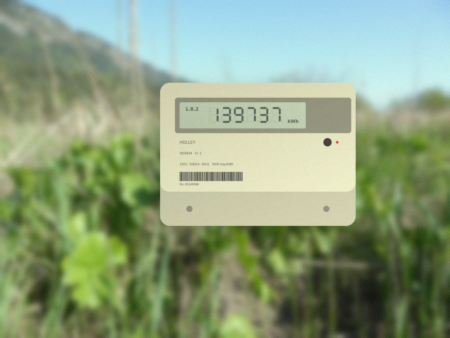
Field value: 139737; kWh
